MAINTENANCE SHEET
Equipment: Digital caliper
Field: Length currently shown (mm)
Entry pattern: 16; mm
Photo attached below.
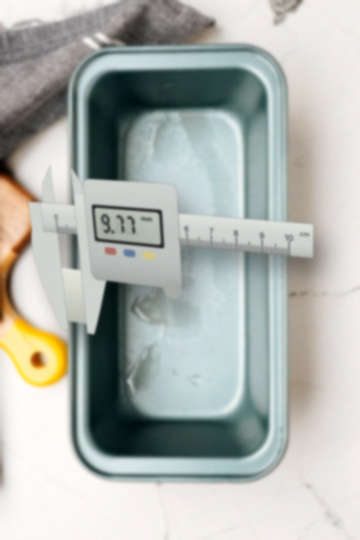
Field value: 9.77; mm
